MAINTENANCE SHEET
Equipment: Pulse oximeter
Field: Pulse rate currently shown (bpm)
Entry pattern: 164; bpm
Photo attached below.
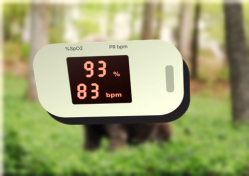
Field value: 83; bpm
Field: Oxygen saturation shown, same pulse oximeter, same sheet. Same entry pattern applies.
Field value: 93; %
